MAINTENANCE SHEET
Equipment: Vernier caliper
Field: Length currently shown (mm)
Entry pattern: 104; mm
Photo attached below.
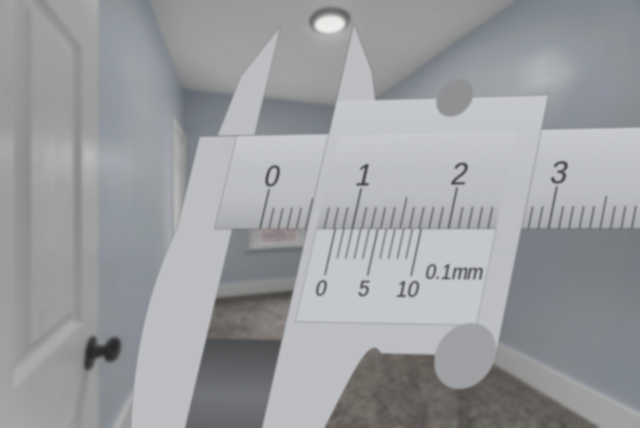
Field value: 8.2; mm
